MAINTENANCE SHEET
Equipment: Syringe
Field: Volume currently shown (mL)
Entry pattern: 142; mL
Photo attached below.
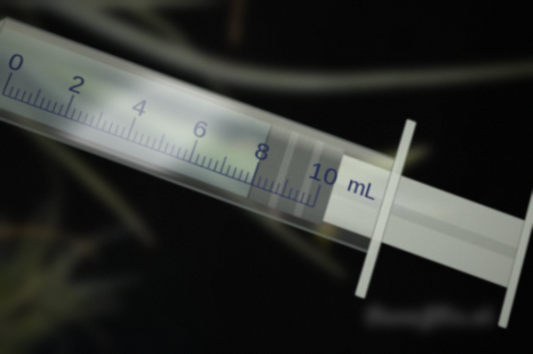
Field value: 8; mL
